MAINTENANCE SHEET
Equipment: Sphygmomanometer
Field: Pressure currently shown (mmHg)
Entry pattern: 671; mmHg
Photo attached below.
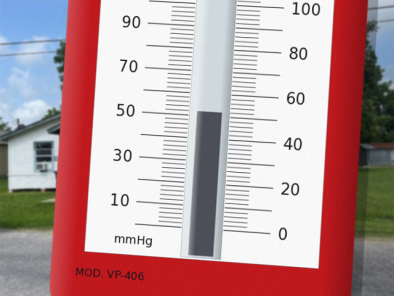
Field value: 52; mmHg
